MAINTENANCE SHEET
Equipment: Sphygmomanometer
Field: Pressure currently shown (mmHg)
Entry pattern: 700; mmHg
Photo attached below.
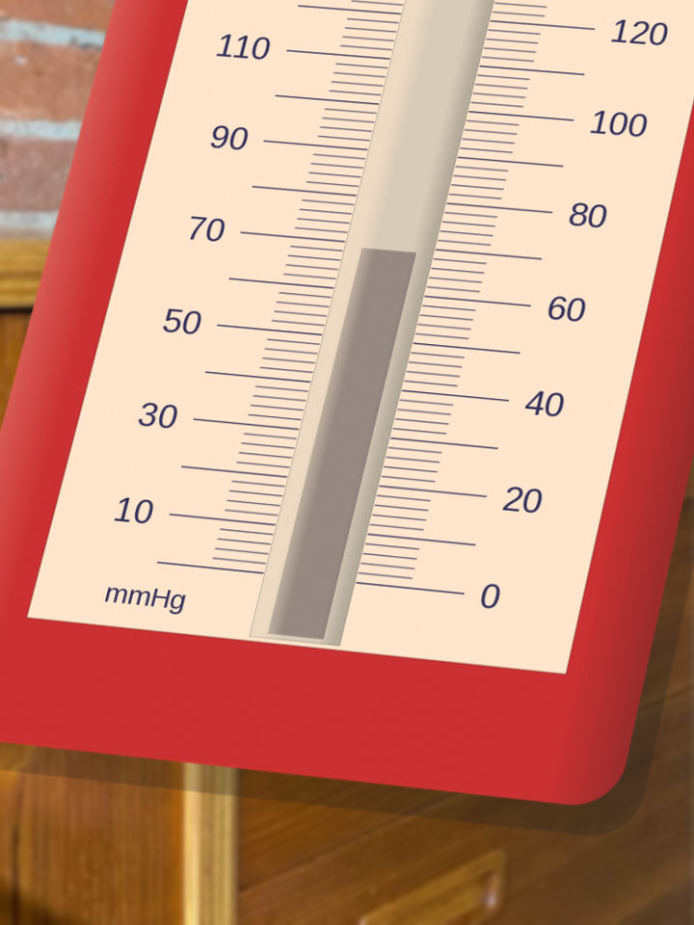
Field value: 69; mmHg
